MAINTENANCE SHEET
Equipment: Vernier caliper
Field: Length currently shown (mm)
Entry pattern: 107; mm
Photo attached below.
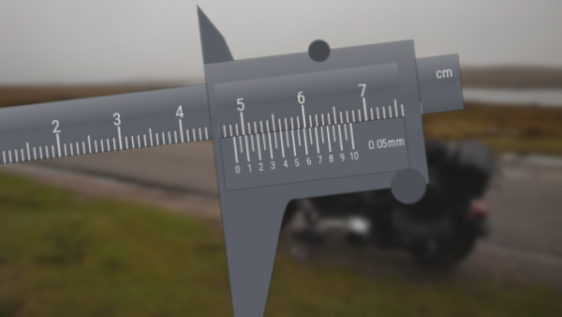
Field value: 48.4; mm
